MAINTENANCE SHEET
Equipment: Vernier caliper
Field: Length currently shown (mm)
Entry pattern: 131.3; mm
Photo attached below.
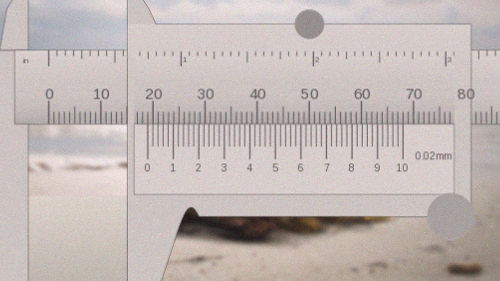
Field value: 19.0; mm
